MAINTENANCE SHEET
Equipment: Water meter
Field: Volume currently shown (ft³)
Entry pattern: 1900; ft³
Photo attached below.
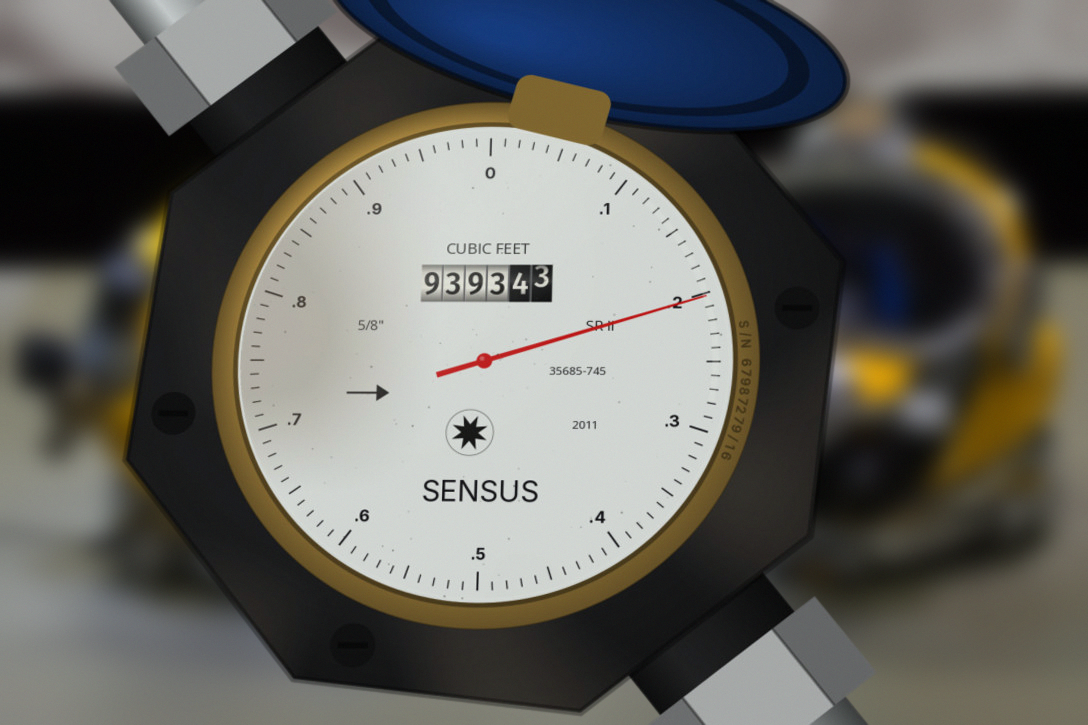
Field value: 939343.20; ft³
